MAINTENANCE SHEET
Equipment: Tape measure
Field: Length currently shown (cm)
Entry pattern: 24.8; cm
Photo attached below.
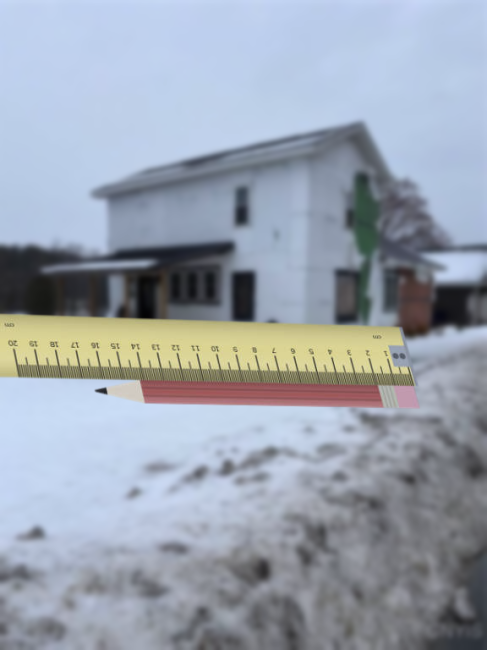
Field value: 16.5; cm
